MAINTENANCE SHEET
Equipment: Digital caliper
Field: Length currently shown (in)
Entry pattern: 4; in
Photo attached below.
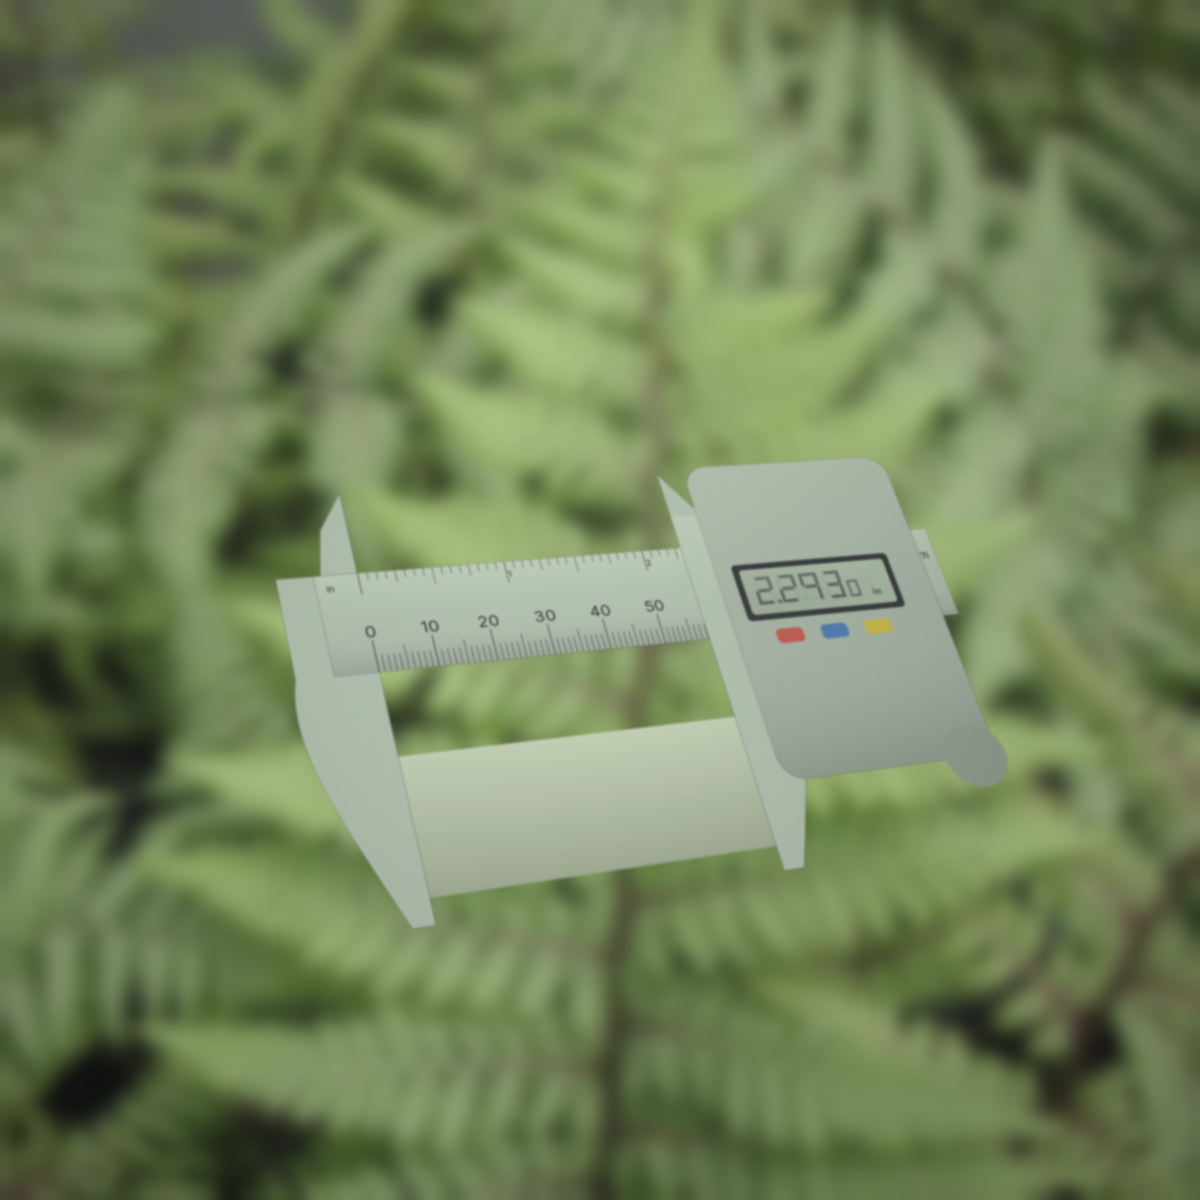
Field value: 2.2930; in
